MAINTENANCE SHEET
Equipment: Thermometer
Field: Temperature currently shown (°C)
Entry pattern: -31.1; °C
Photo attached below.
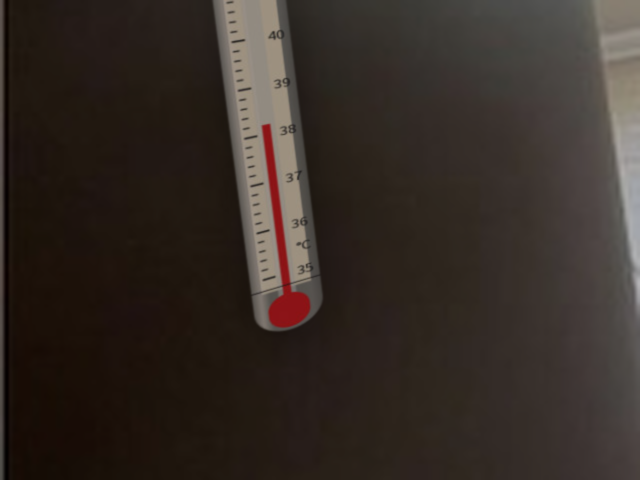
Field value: 38.2; °C
